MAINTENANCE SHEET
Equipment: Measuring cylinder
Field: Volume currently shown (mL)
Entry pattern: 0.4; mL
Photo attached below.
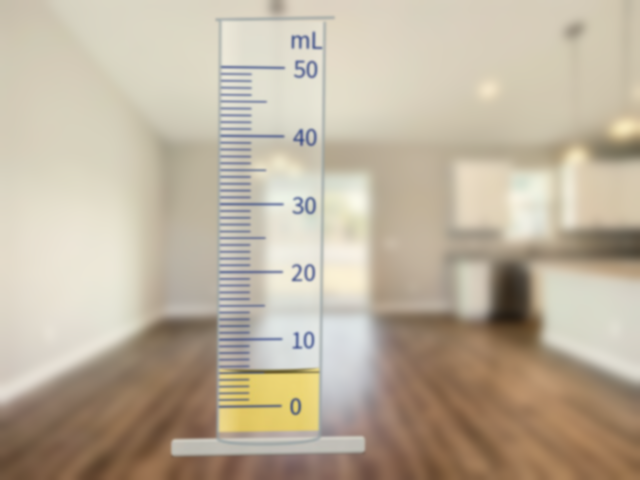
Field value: 5; mL
